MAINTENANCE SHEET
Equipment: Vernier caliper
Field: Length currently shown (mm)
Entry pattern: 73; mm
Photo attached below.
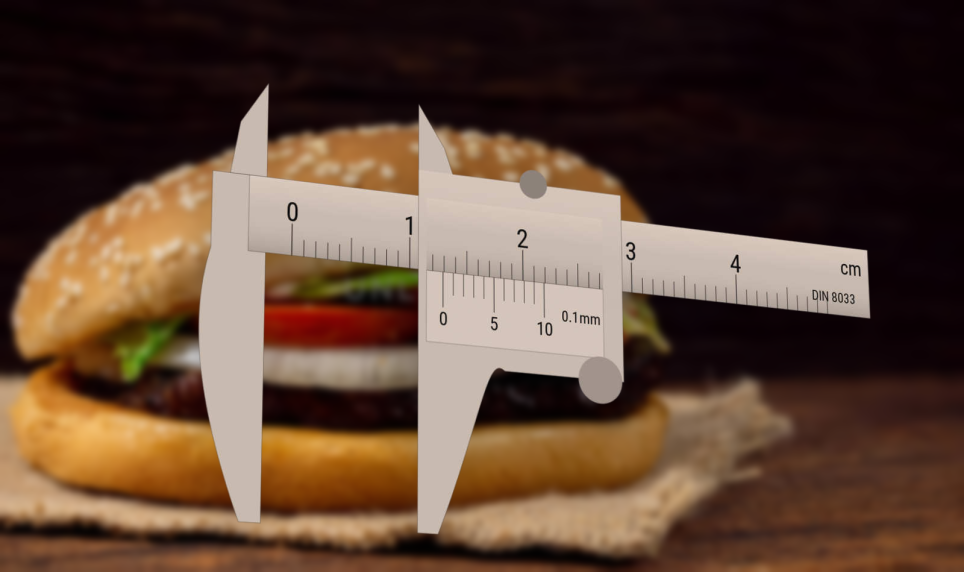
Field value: 12.9; mm
